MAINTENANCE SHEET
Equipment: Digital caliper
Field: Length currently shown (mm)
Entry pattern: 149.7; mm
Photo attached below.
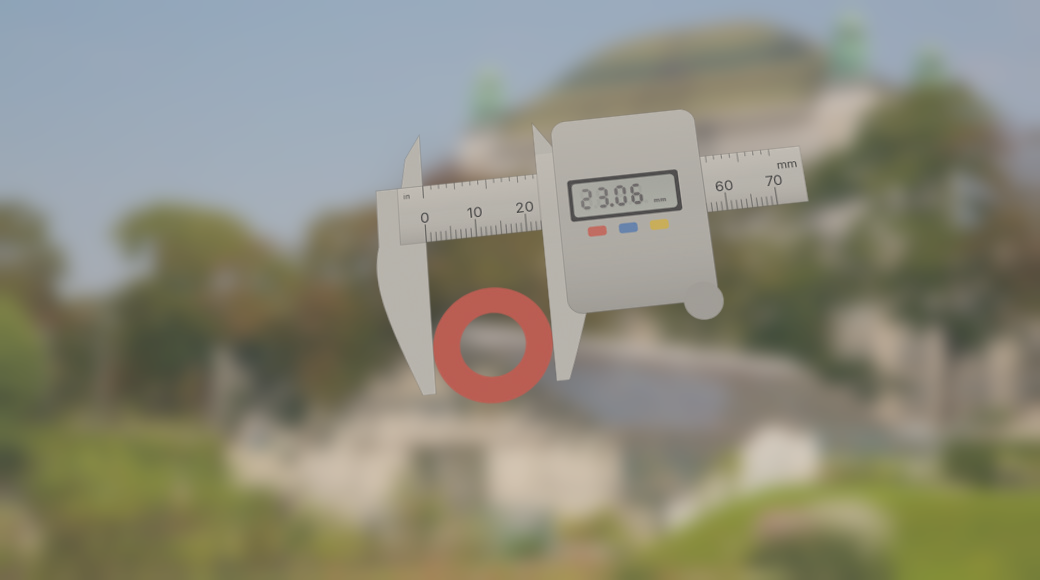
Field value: 23.06; mm
